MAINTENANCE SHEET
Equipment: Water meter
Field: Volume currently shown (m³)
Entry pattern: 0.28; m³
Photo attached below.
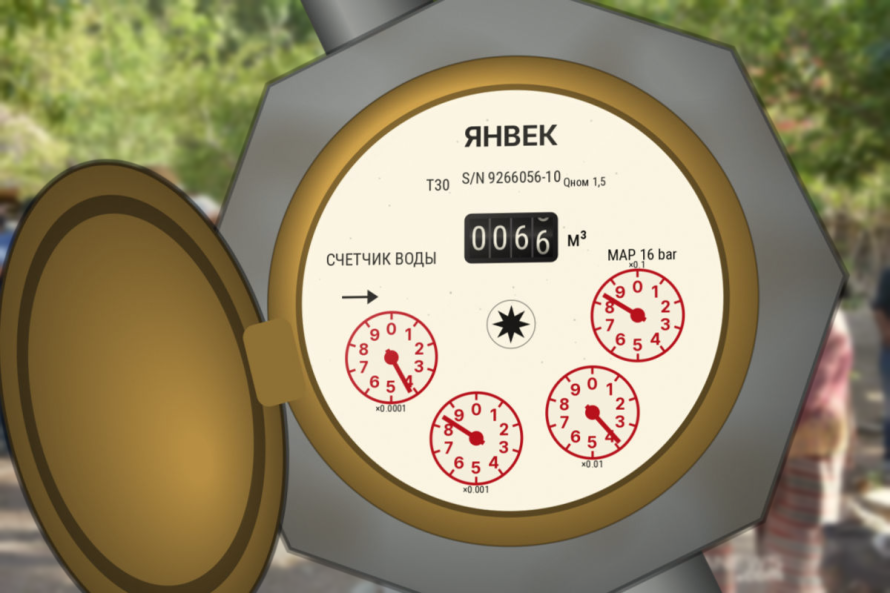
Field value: 65.8384; m³
